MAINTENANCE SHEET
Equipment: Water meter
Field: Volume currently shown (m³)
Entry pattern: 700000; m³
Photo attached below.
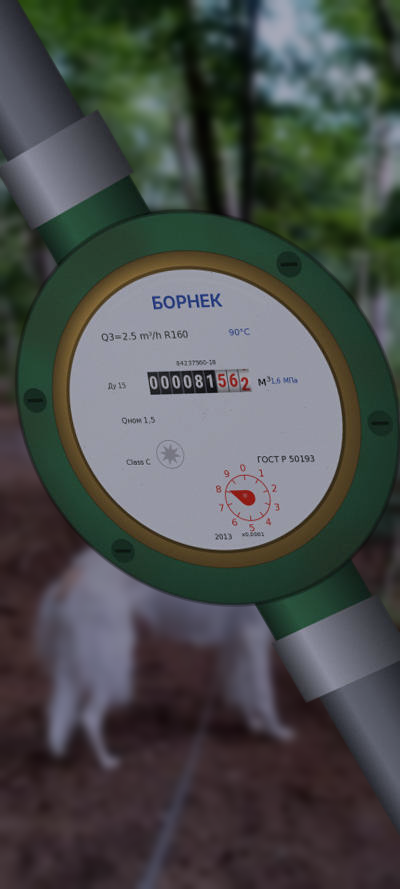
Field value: 81.5618; m³
